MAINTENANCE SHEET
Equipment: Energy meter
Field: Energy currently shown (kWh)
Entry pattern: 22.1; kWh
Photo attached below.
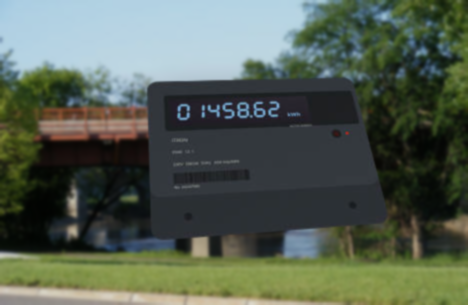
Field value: 1458.62; kWh
